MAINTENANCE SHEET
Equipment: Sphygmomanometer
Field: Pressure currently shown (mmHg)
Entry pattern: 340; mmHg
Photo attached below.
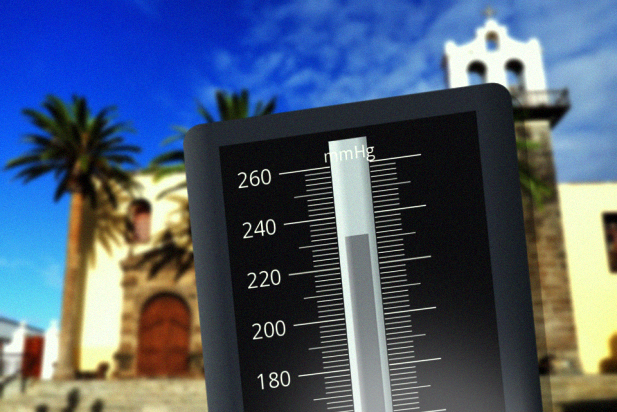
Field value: 232; mmHg
